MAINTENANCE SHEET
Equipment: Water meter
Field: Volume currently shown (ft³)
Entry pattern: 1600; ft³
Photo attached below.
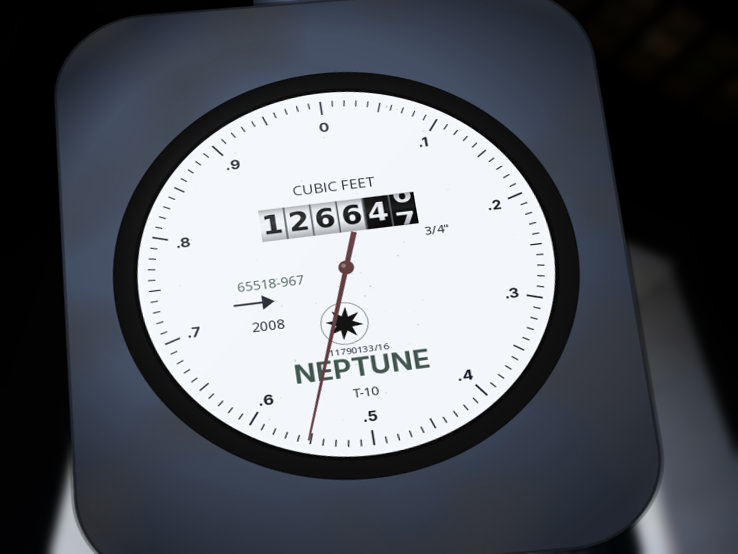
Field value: 126646.55; ft³
